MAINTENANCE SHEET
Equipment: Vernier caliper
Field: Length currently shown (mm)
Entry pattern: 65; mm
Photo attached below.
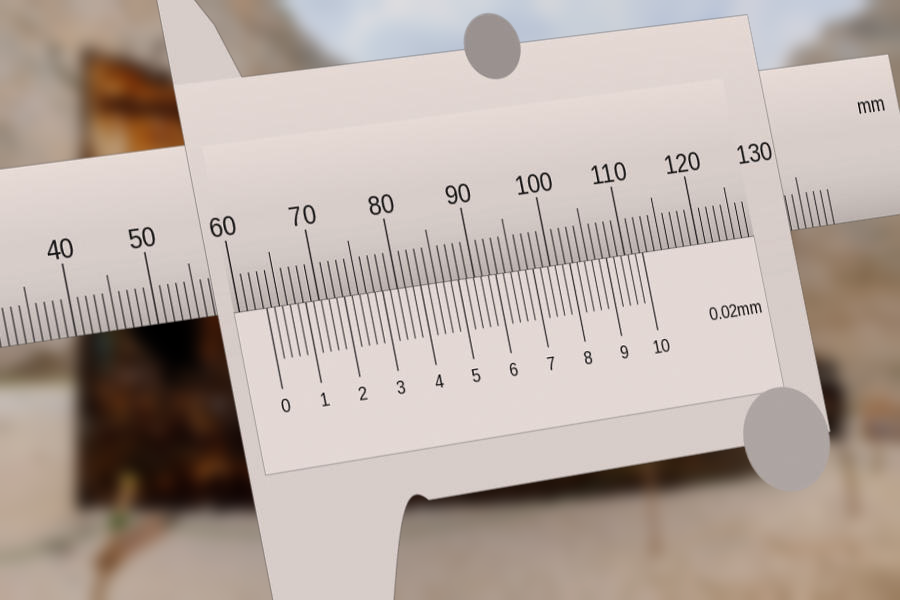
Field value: 63.4; mm
